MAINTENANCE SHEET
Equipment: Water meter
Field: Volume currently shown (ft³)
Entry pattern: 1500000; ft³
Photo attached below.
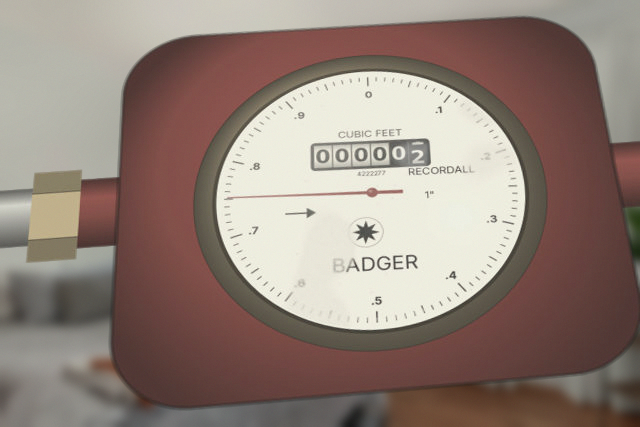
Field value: 1.75; ft³
